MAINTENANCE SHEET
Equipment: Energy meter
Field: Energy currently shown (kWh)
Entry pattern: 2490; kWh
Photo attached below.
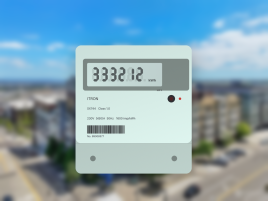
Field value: 333212; kWh
